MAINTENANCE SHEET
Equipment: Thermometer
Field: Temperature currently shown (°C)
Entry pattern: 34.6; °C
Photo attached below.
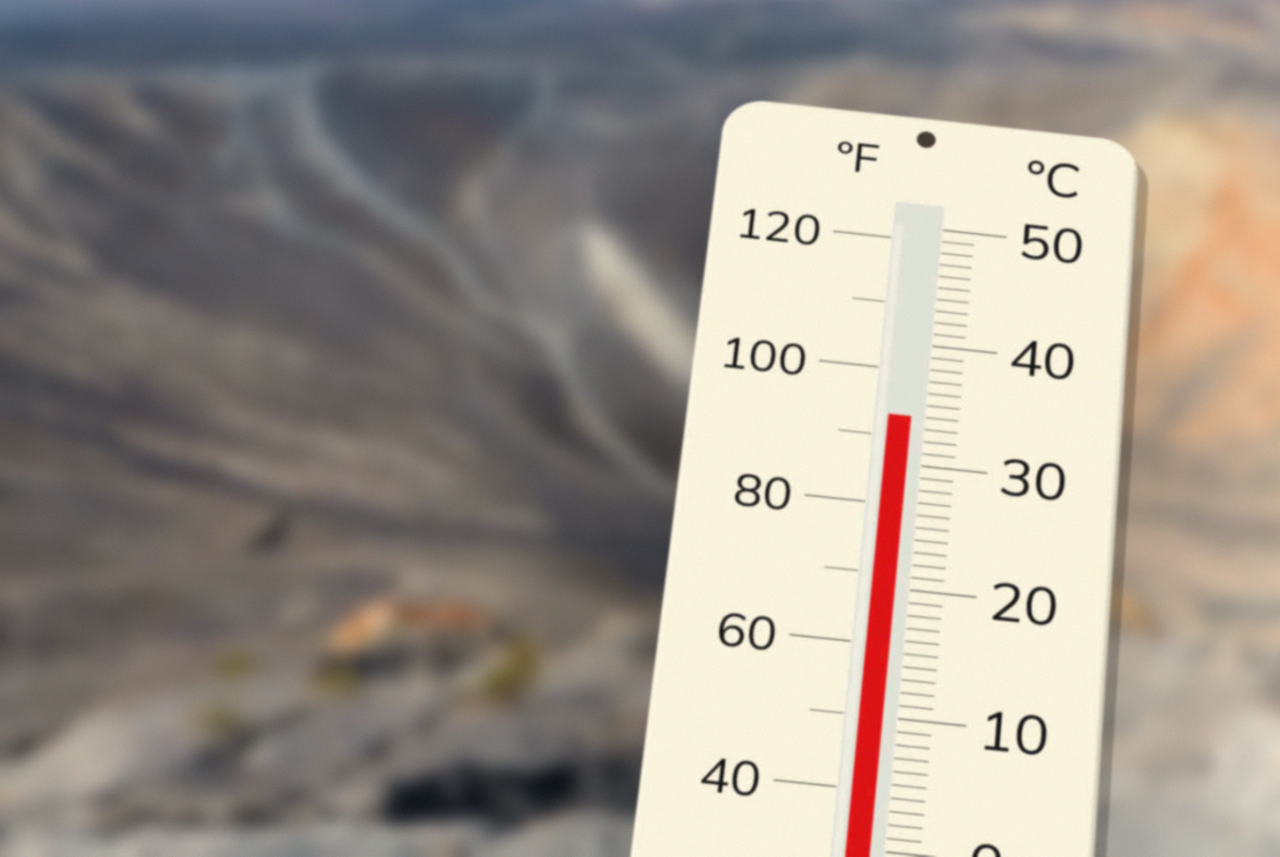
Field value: 34; °C
